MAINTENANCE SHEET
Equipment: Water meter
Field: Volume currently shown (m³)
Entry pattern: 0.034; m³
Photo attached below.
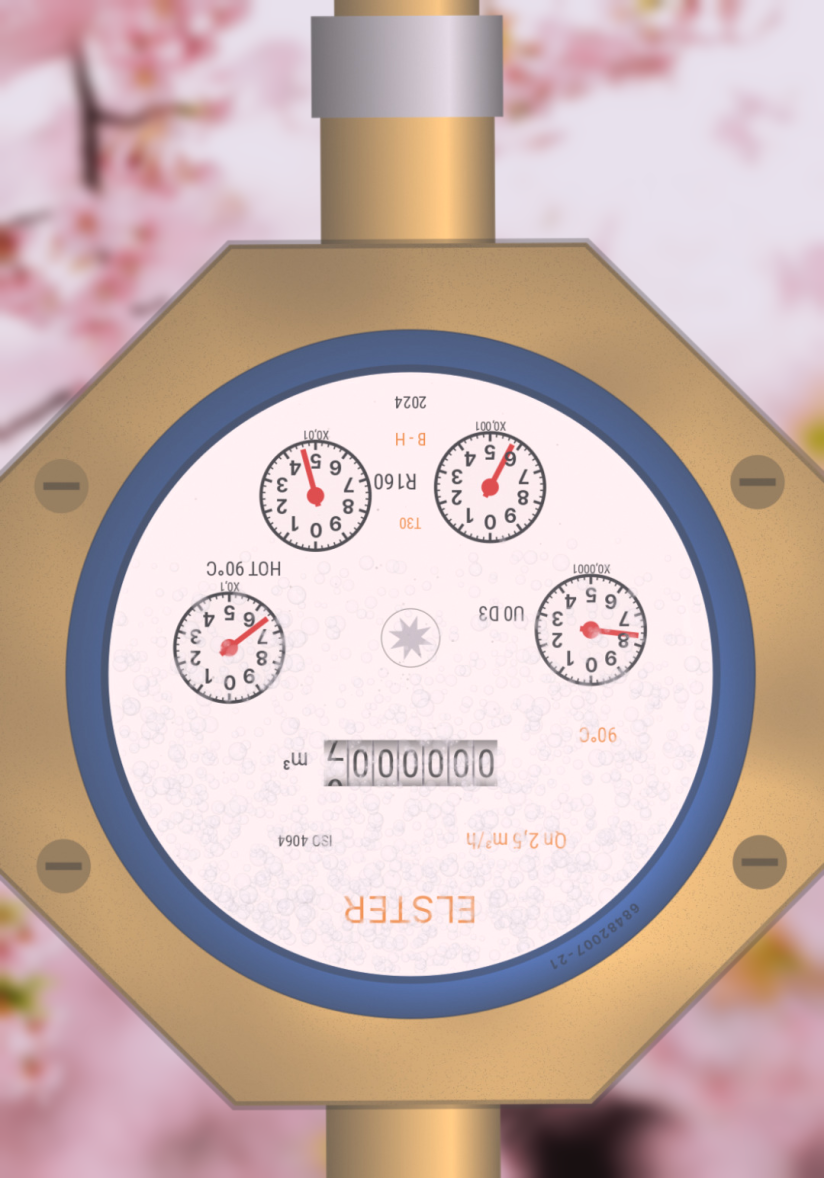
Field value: 6.6457; m³
